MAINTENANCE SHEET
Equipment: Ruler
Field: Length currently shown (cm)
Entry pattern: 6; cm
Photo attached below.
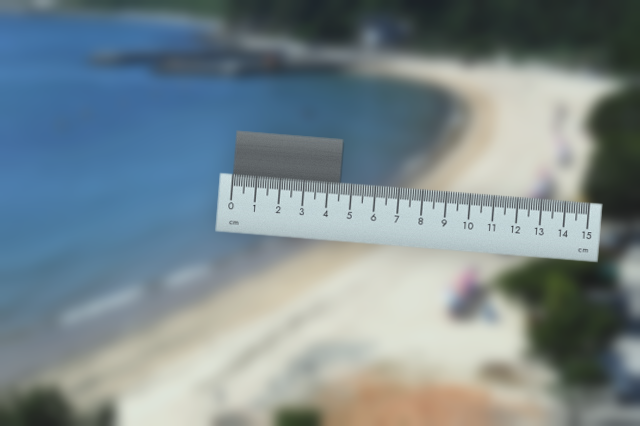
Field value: 4.5; cm
